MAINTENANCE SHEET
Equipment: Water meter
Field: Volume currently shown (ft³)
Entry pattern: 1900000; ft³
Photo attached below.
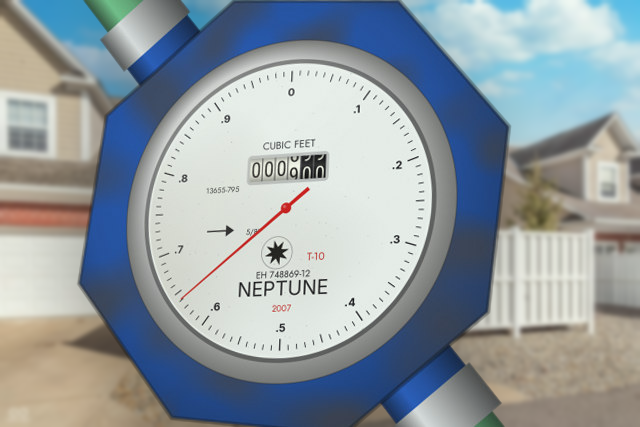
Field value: 899.64; ft³
